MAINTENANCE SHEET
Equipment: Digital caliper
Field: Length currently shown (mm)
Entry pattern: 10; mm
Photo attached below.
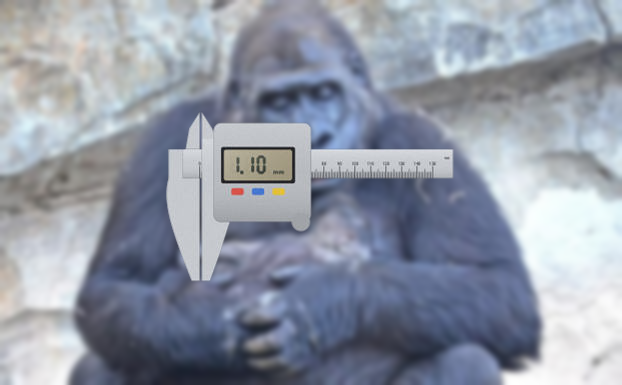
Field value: 1.10; mm
